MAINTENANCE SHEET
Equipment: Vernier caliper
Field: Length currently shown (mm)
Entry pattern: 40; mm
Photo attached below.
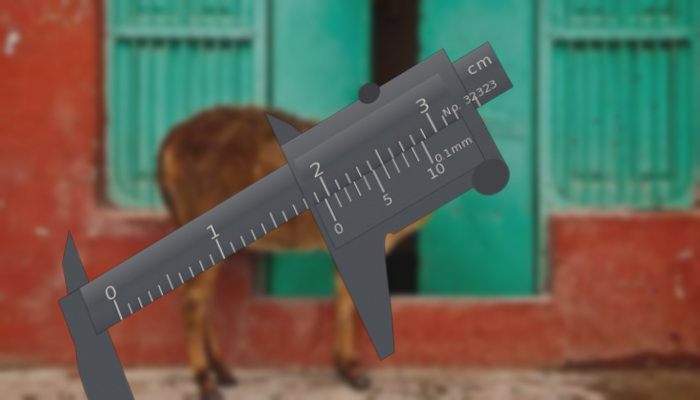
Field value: 19.6; mm
